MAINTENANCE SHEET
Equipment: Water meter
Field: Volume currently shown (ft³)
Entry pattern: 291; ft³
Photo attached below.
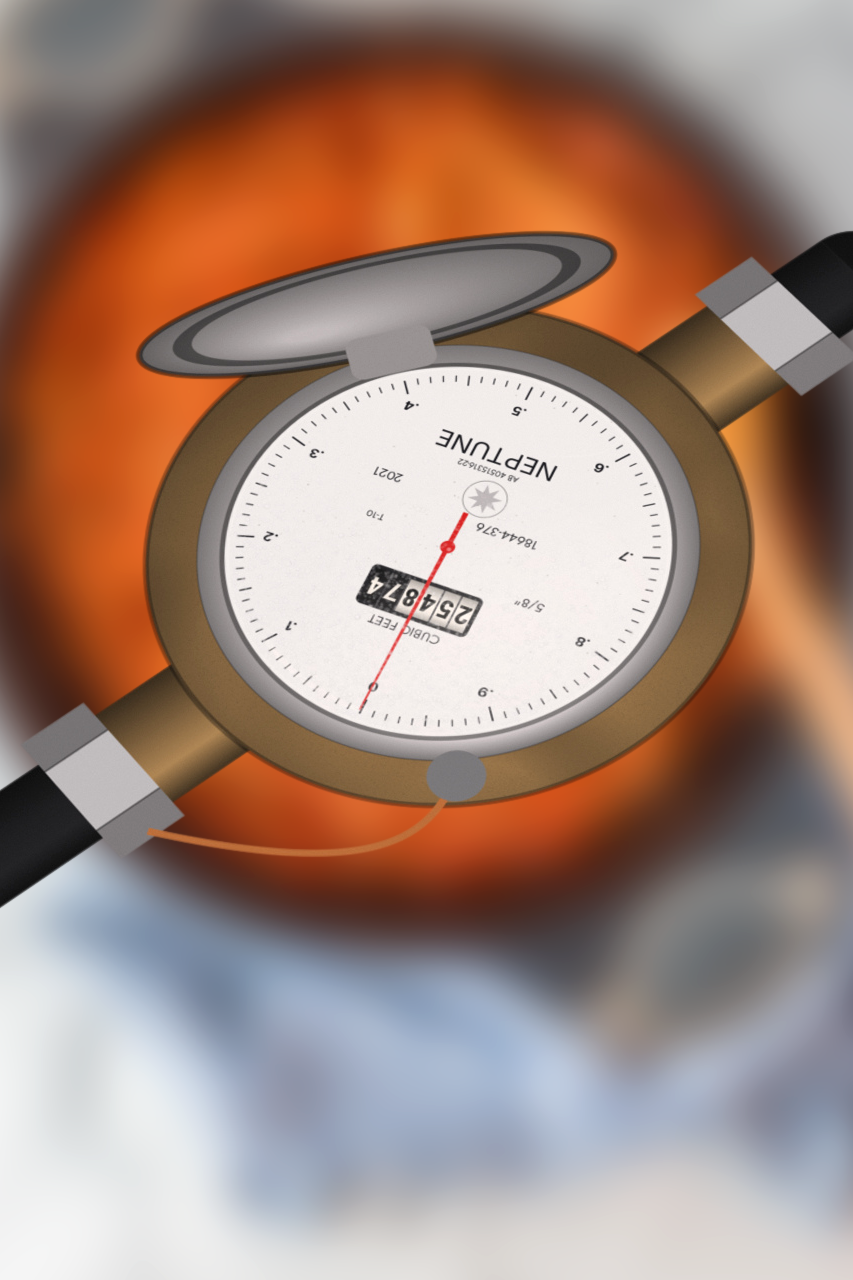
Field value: 254874.00; ft³
